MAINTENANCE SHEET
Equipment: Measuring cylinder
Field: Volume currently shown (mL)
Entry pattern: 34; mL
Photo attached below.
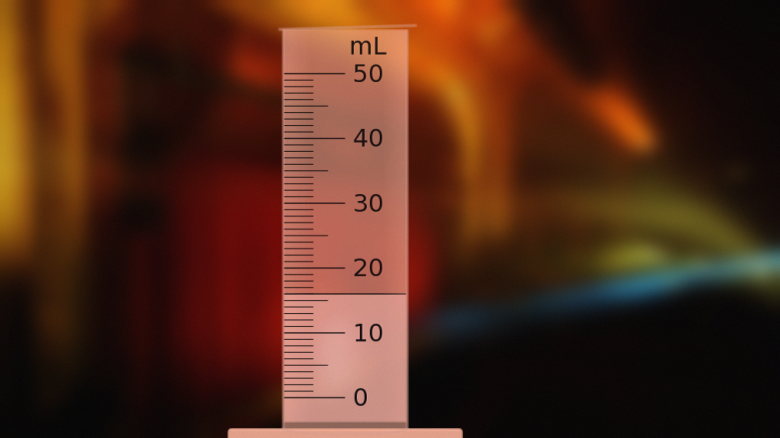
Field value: 16; mL
